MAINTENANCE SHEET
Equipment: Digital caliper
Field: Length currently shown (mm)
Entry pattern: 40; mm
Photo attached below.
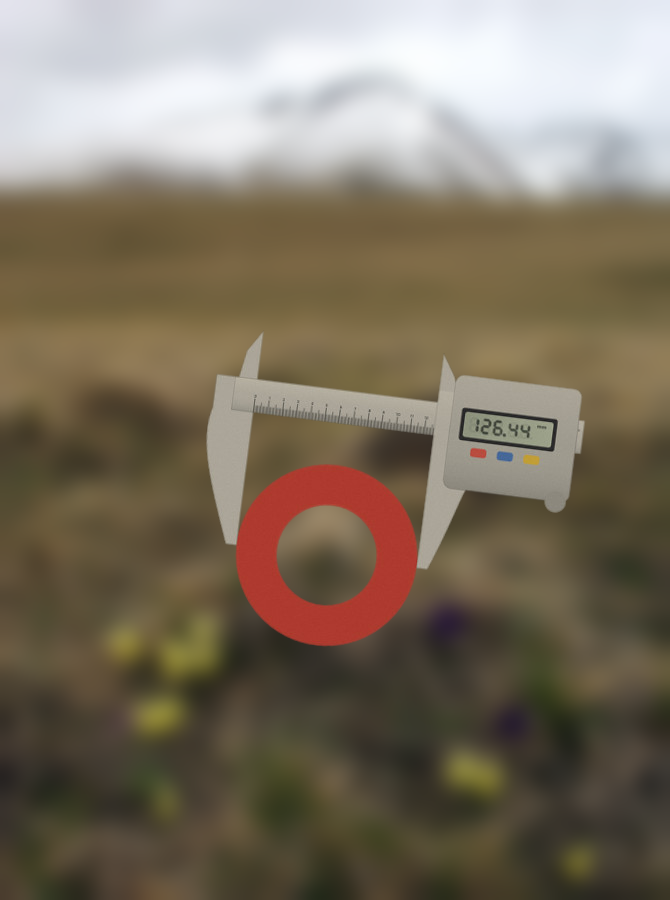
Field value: 126.44; mm
